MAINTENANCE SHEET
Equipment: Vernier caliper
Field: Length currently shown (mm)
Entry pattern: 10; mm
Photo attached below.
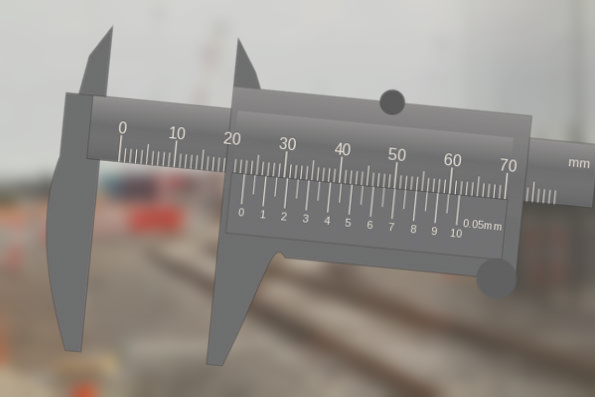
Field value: 22.8; mm
